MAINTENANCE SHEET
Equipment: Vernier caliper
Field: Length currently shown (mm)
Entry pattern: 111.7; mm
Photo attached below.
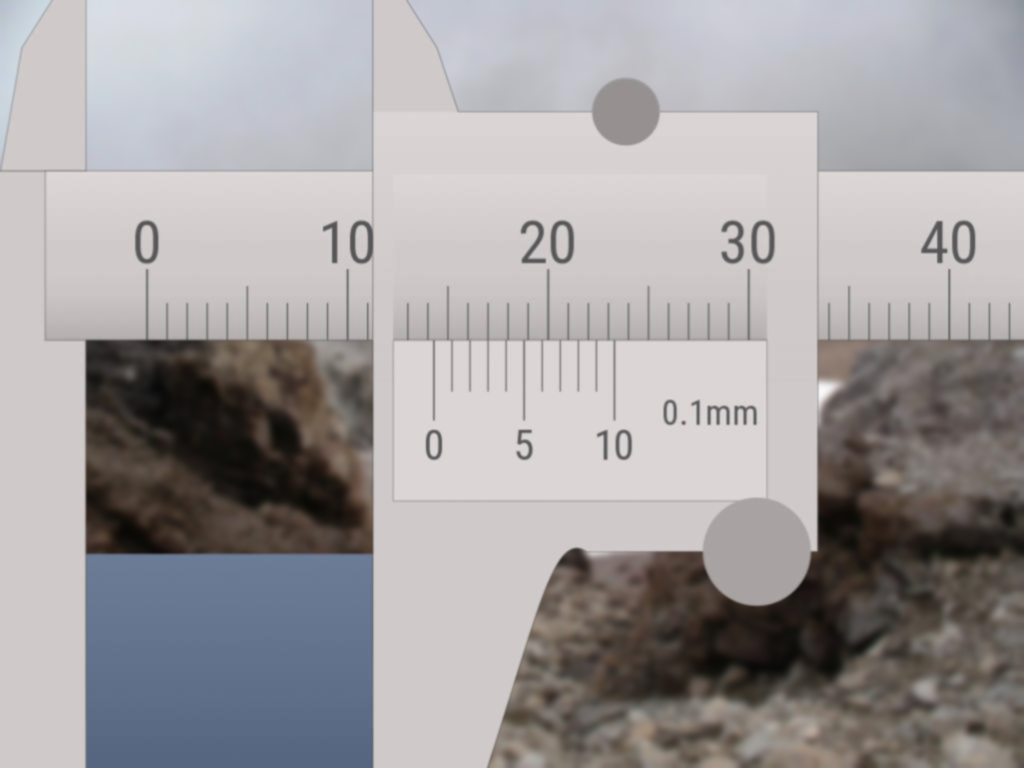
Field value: 14.3; mm
